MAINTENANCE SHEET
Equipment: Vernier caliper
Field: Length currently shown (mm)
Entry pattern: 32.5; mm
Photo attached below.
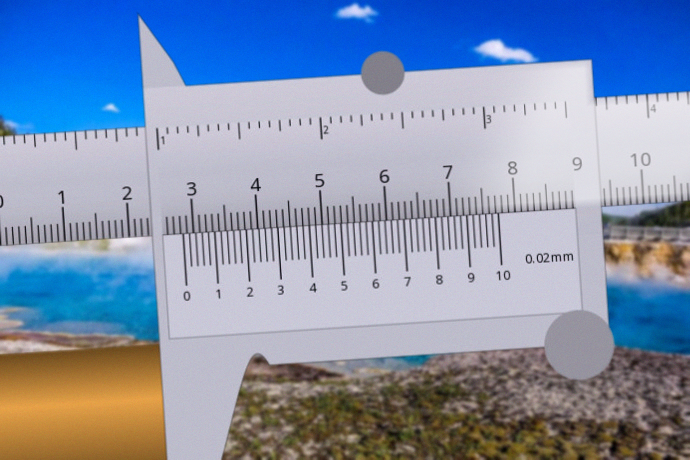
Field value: 28.4; mm
